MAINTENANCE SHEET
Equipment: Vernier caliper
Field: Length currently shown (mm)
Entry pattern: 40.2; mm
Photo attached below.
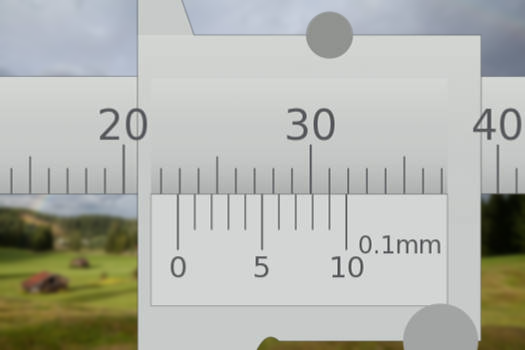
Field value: 22.9; mm
